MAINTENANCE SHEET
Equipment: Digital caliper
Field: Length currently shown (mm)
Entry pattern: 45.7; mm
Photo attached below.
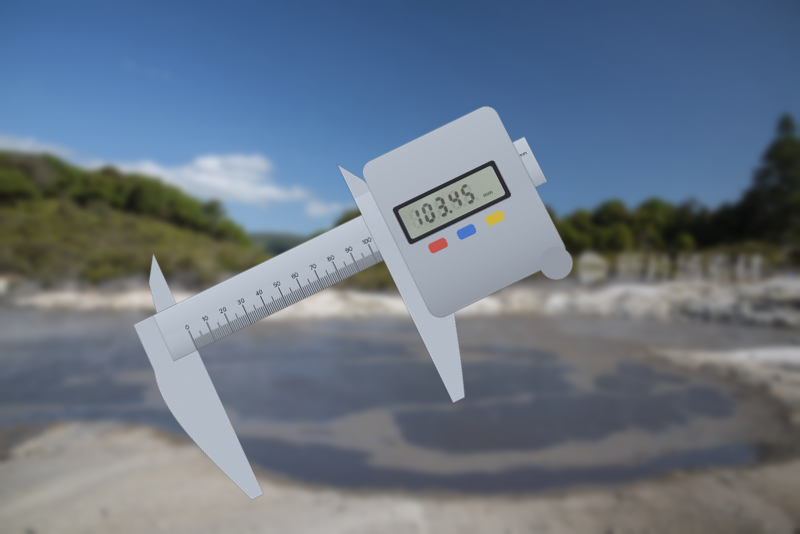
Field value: 103.45; mm
